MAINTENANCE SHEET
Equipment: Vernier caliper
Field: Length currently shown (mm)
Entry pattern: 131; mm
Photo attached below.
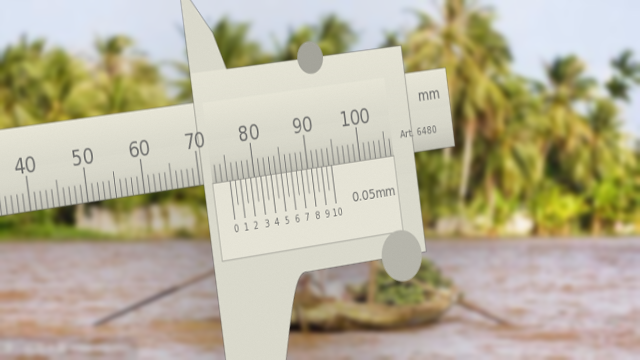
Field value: 75.5; mm
